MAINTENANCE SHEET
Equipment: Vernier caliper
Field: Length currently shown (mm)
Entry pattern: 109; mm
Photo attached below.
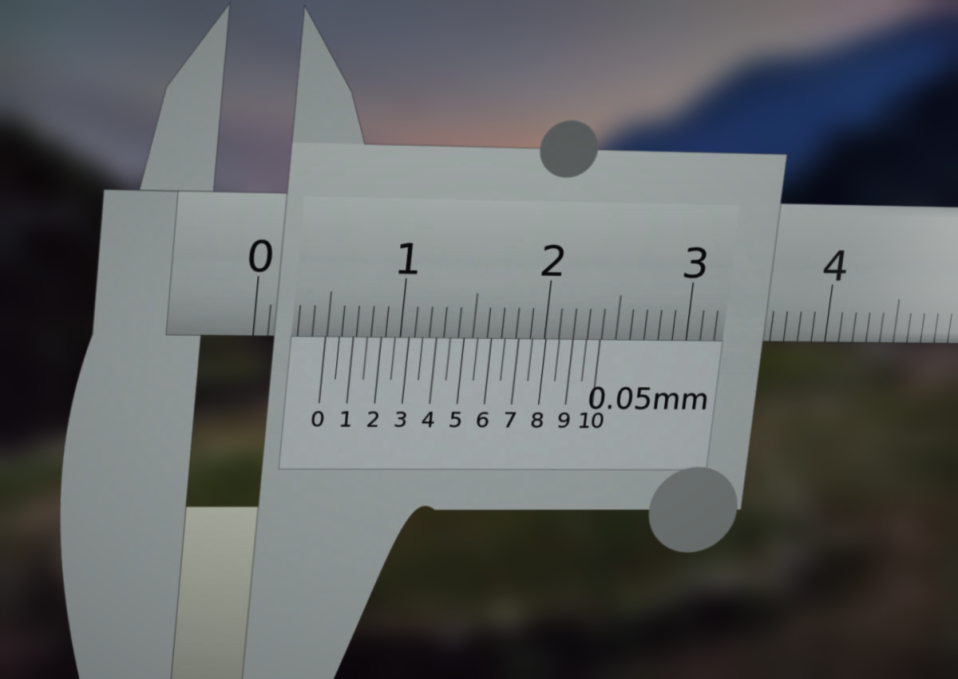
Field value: 4.9; mm
